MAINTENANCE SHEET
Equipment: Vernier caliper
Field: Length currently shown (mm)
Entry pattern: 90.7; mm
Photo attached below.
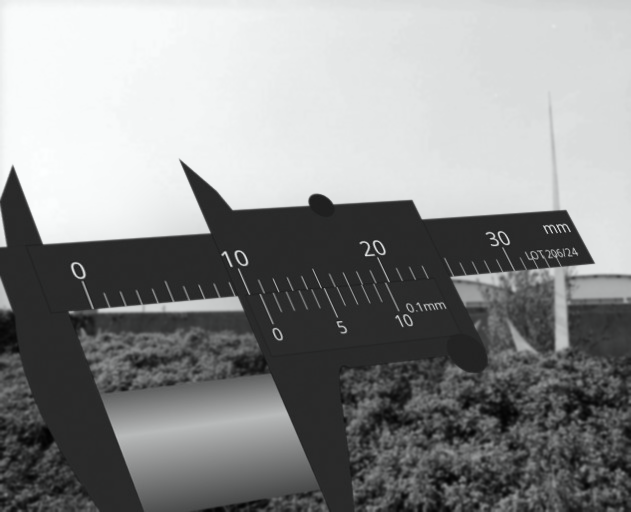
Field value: 10.7; mm
